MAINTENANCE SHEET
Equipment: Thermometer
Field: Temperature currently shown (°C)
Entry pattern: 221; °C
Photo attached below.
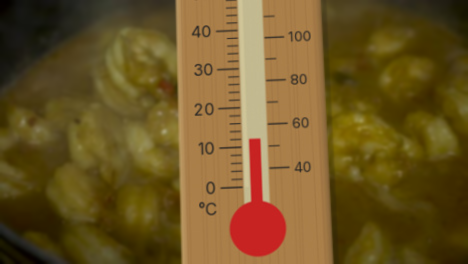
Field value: 12; °C
